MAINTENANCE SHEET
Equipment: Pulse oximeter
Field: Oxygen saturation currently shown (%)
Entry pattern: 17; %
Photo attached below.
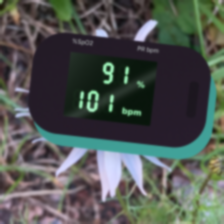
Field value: 91; %
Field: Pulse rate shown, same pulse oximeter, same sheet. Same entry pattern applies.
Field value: 101; bpm
